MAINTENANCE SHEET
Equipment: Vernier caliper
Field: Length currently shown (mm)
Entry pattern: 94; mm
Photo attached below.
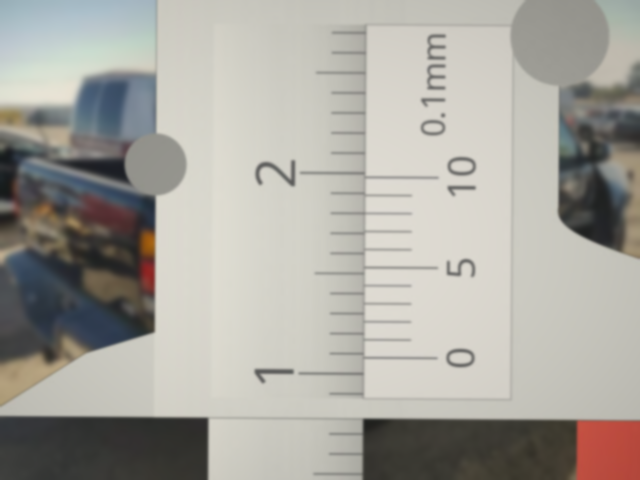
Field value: 10.8; mm
